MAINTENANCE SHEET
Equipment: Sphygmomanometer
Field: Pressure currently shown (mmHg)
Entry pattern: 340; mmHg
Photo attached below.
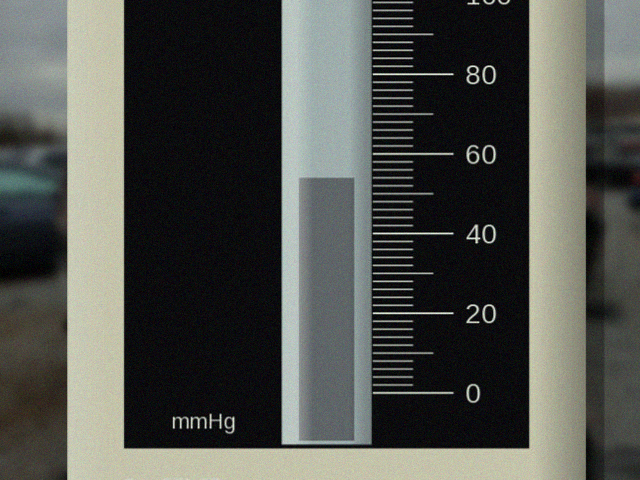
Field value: 54; mmHg
